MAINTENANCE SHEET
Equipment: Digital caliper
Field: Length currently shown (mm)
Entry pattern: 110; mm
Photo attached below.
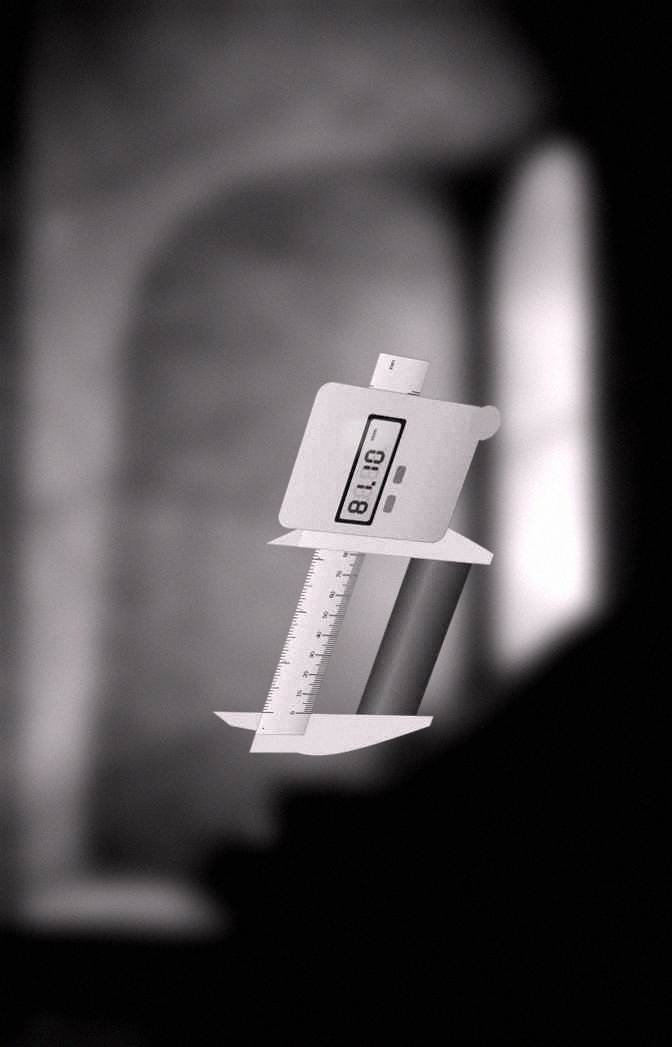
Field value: 81.10; mm
